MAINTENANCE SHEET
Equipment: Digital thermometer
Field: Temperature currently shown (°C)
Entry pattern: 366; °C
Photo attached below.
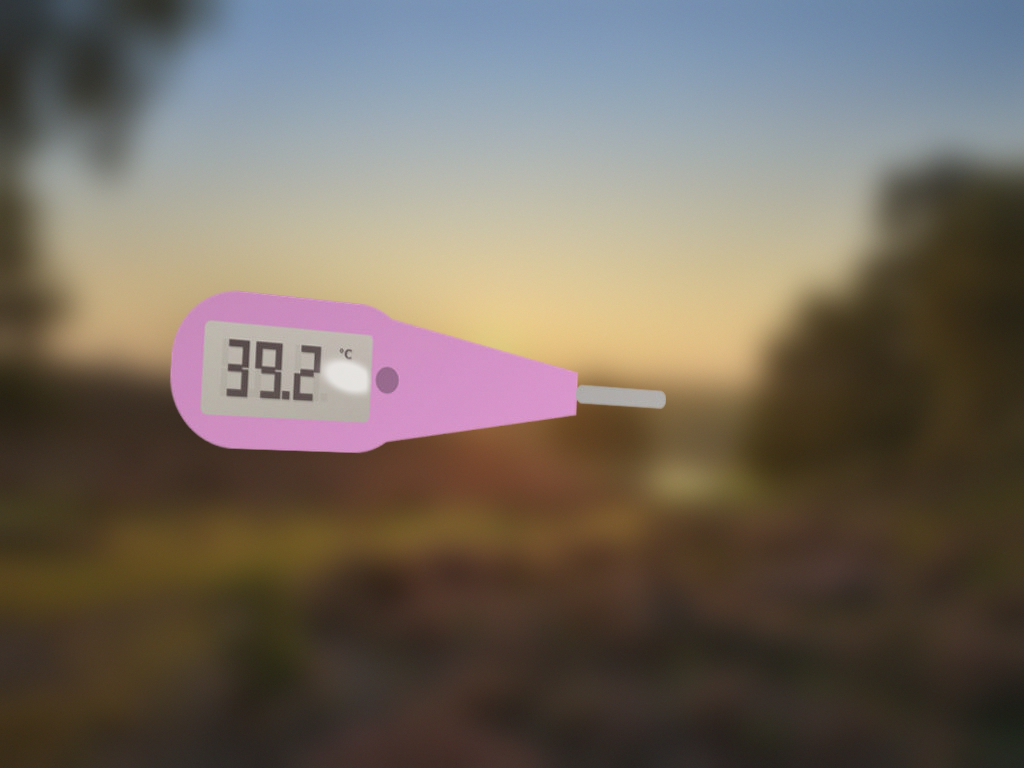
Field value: 39.2; °C
